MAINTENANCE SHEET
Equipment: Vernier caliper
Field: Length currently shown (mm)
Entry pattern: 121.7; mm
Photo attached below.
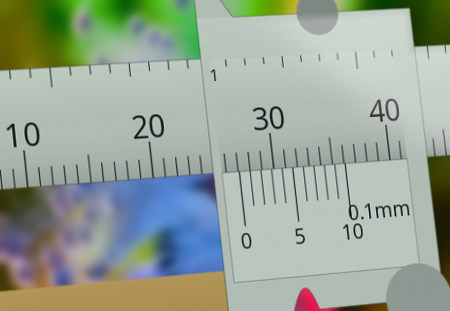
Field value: 27.1; mm
